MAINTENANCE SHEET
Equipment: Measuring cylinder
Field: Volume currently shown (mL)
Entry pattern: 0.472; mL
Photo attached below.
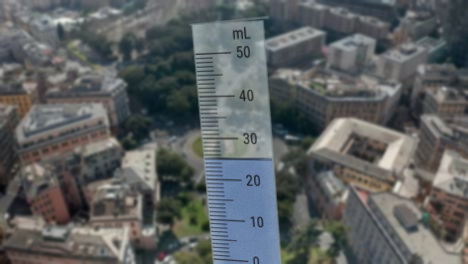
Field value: 25; mL
